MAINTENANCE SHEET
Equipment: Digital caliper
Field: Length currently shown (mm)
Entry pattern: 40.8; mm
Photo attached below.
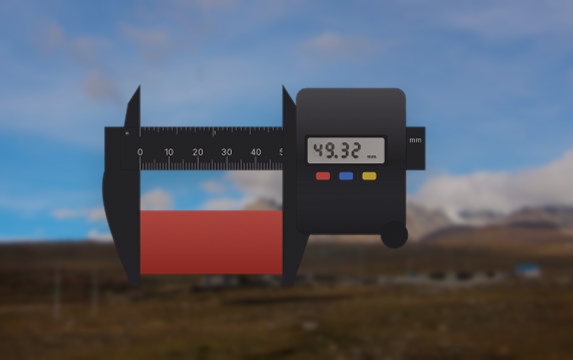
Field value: 49.32; mm
